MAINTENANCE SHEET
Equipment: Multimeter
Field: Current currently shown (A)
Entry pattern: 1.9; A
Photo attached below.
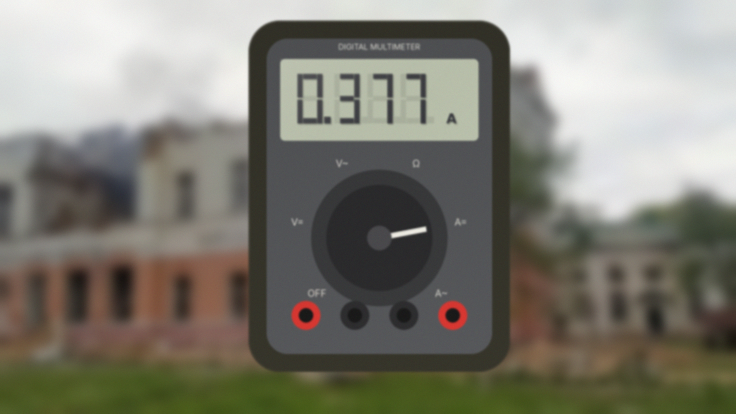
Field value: 0.377; A
